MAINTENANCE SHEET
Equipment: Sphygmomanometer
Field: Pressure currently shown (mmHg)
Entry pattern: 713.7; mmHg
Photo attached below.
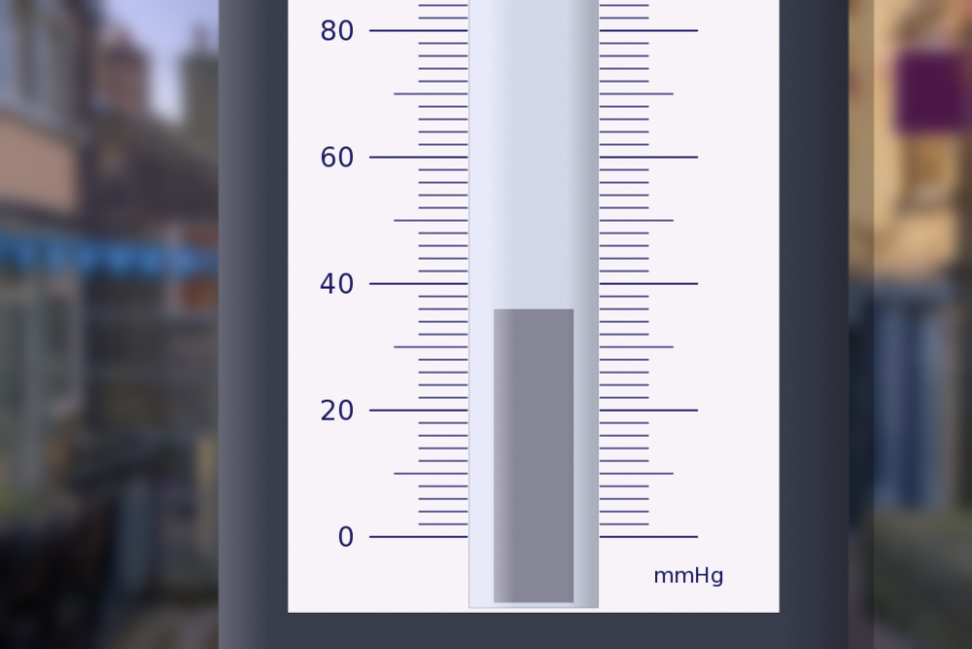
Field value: 36; mmHg
